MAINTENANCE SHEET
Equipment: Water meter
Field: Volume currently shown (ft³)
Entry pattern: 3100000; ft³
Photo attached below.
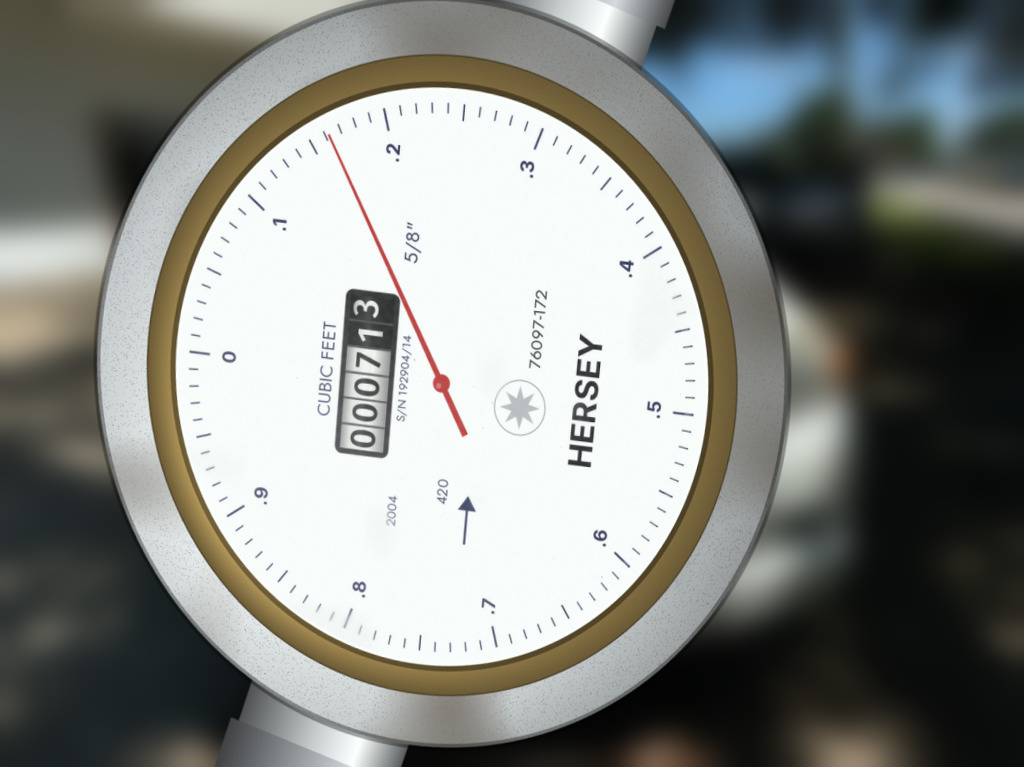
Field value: 713.16; ft³
